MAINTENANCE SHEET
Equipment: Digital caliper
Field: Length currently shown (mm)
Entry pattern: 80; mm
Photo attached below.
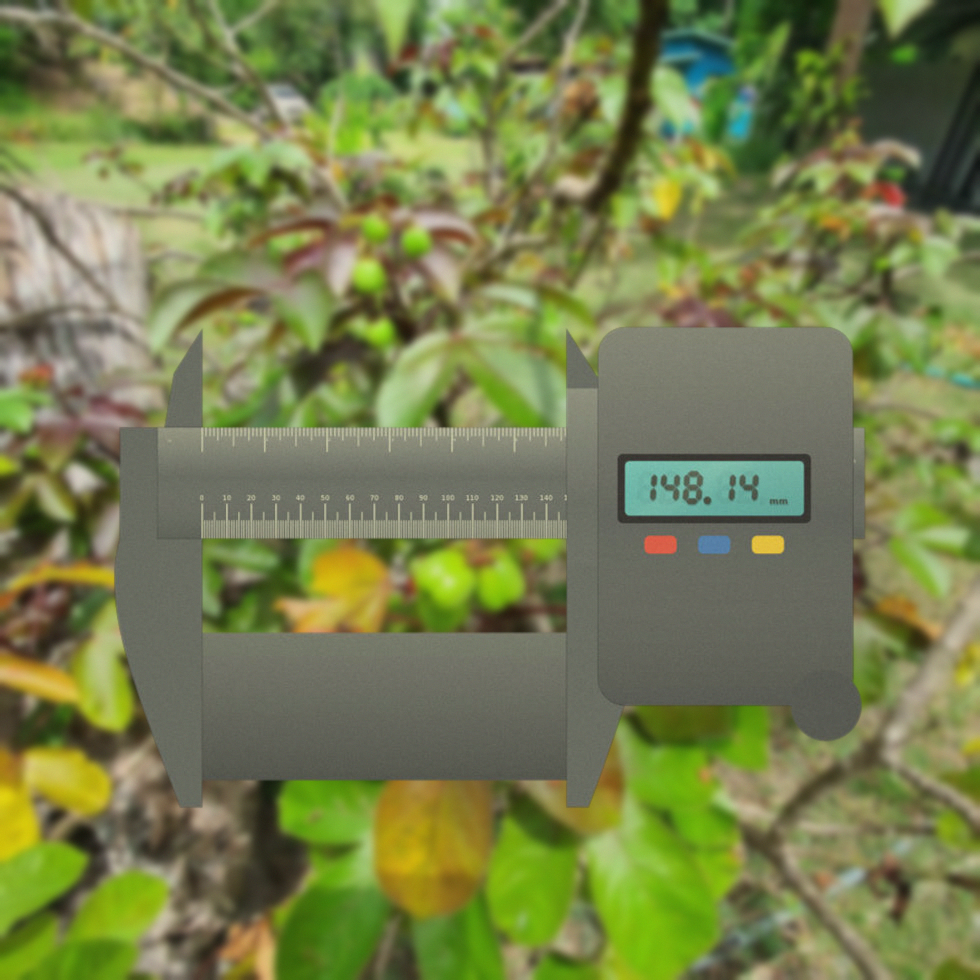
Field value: 148.14; mm
